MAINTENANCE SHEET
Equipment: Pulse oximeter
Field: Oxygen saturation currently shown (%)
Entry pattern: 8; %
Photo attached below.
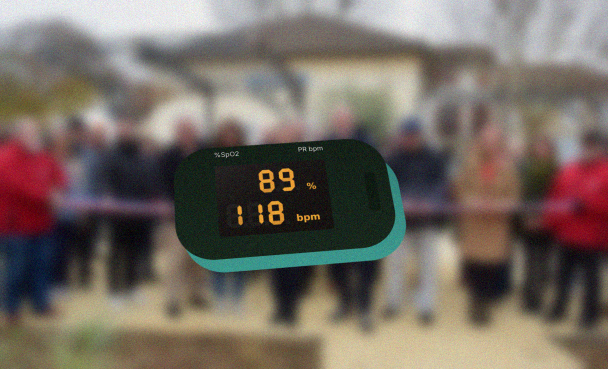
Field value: 89; %
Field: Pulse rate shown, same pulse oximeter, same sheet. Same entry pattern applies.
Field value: 118; bpm
